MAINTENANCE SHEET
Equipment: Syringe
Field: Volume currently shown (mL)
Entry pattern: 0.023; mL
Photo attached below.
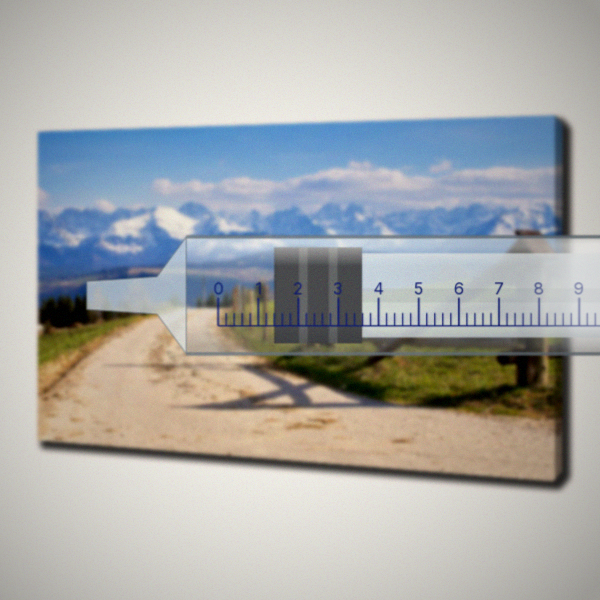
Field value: 1.4; mL
